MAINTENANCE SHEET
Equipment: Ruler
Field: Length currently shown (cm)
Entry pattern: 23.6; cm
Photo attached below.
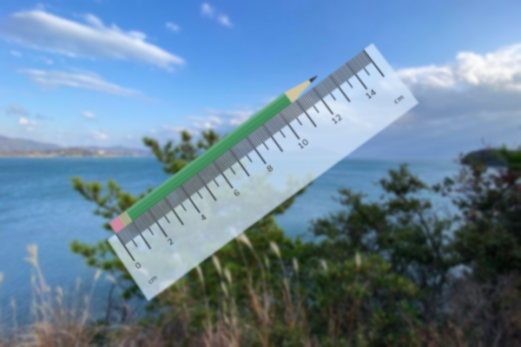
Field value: 12.5; cm
